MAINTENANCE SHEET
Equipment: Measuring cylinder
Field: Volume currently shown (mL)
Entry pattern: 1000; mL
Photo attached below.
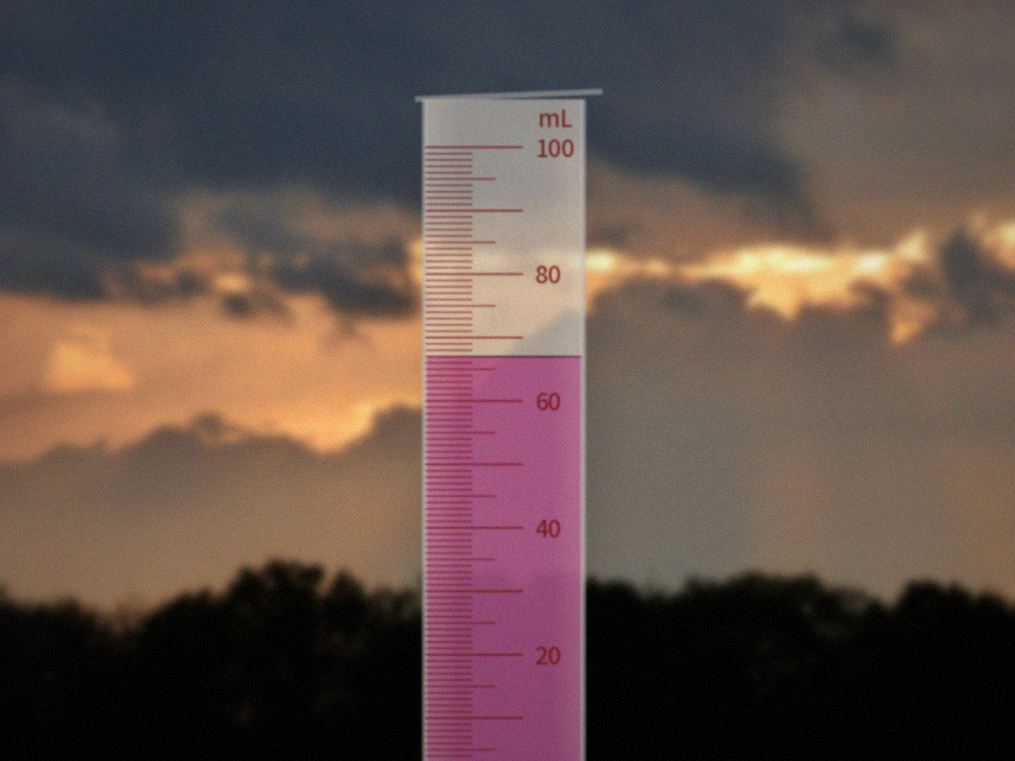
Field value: 67; mL
